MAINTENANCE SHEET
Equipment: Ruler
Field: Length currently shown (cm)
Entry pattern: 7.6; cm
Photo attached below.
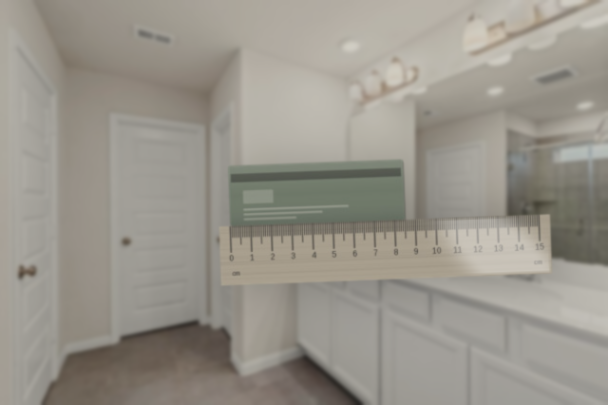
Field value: 8.5; cm
